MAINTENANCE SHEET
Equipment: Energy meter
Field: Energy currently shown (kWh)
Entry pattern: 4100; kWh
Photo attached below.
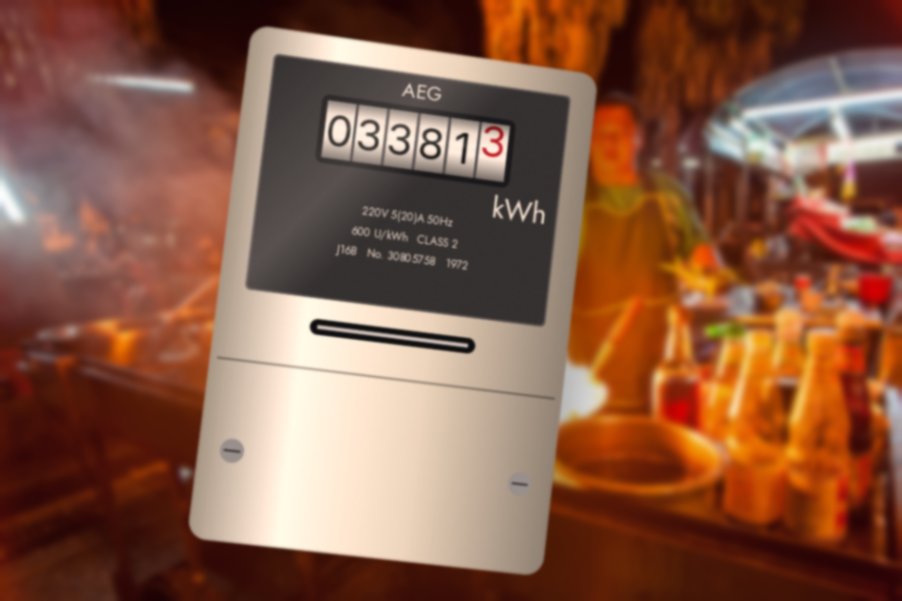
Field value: 3381.3; kWh
